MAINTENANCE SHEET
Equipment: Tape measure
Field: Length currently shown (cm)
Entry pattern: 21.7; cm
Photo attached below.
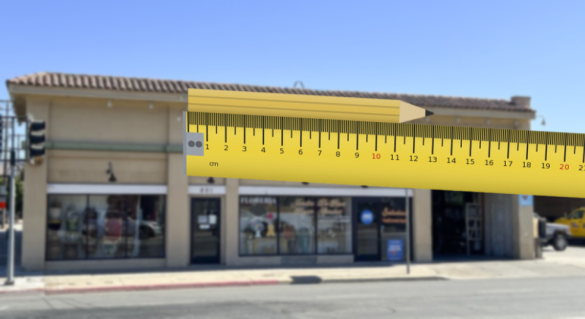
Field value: 13; cm
